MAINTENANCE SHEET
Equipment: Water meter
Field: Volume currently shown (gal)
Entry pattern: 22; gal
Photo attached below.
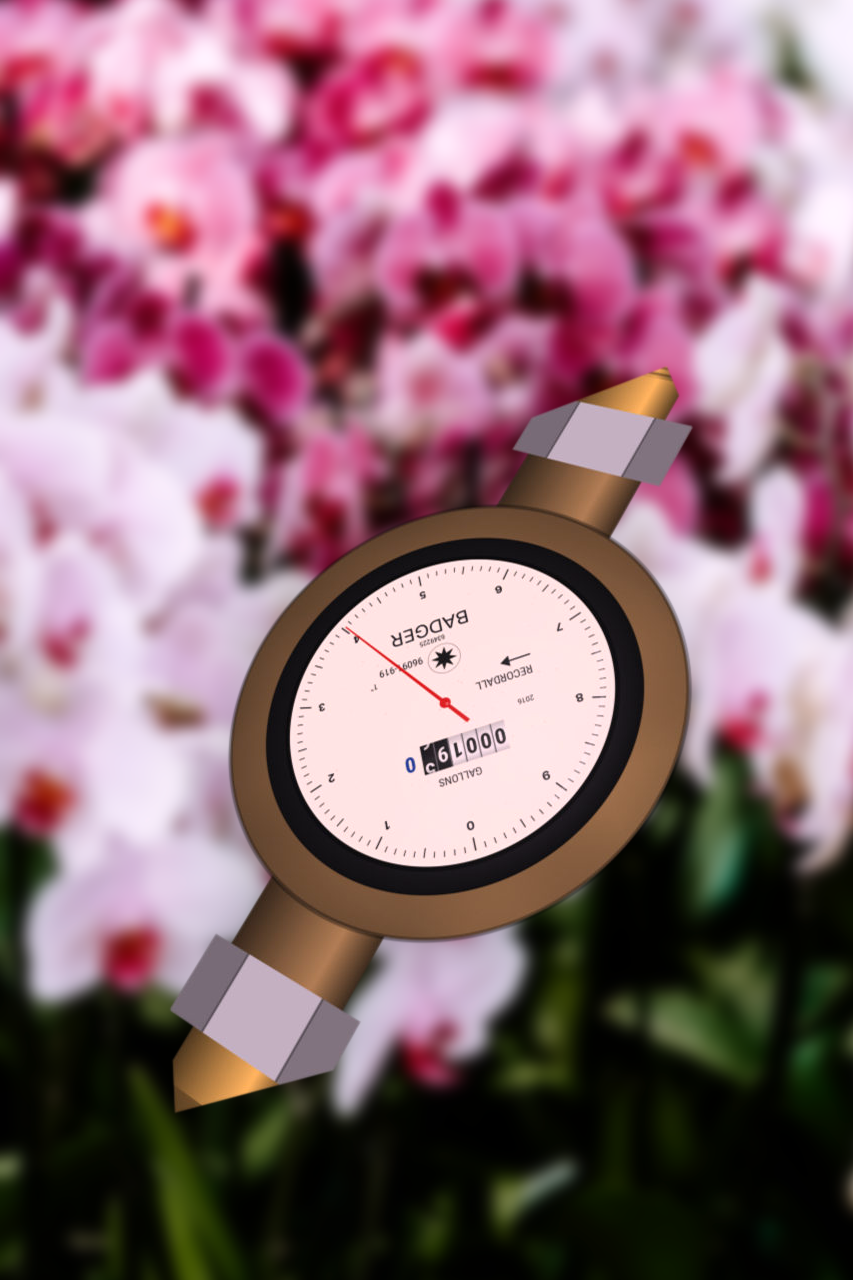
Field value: 1954.0; gal
